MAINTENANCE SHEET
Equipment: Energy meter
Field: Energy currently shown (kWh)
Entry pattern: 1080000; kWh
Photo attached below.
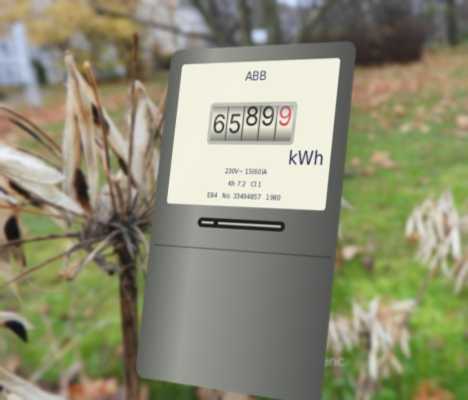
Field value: 6589.9; kWh
